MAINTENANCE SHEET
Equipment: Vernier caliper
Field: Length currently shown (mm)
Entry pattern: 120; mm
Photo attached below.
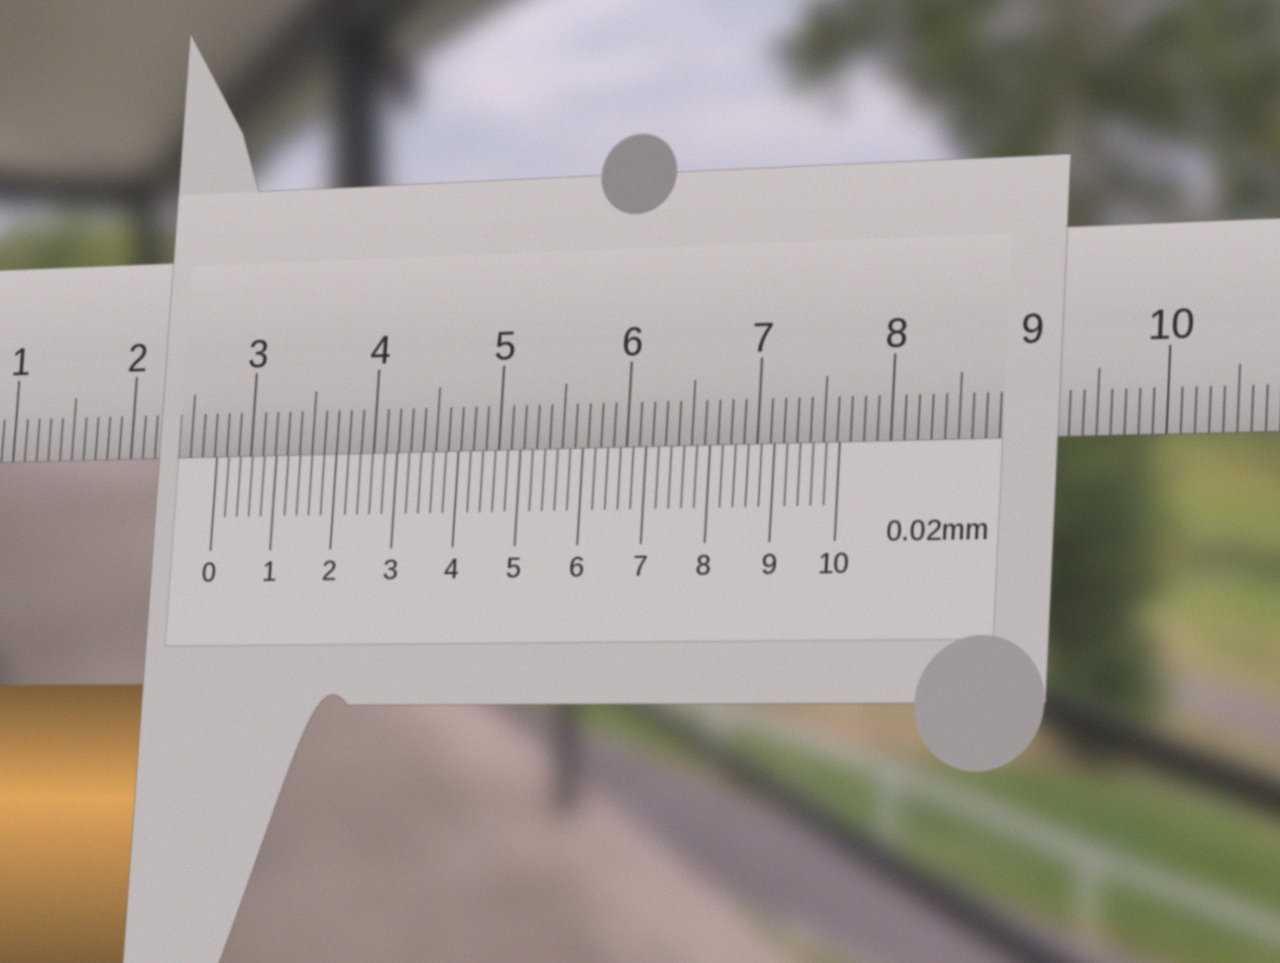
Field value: 27.2; mm
